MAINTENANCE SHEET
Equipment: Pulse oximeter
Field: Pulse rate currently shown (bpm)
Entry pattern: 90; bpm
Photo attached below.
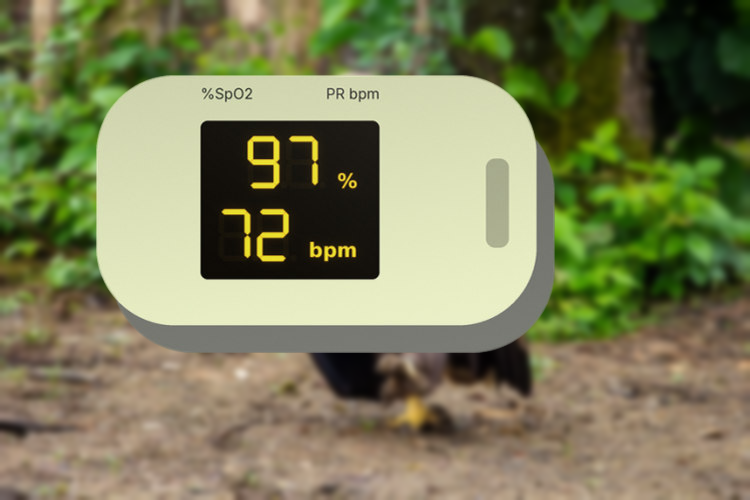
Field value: 72; bpm
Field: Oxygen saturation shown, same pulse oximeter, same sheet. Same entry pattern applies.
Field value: 97; %
